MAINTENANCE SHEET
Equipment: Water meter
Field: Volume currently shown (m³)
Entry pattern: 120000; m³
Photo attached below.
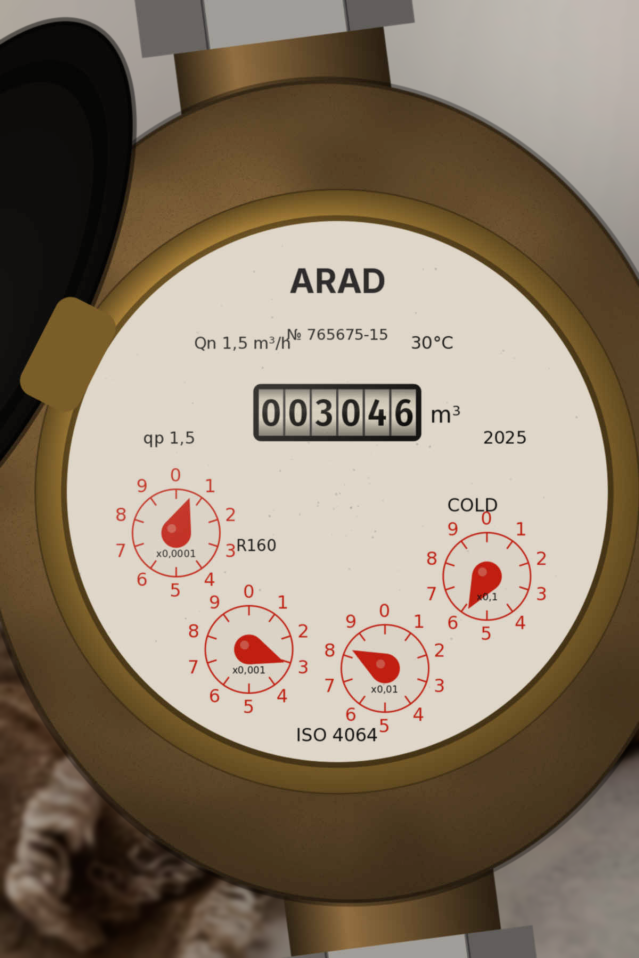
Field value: 3046.5830; m³
